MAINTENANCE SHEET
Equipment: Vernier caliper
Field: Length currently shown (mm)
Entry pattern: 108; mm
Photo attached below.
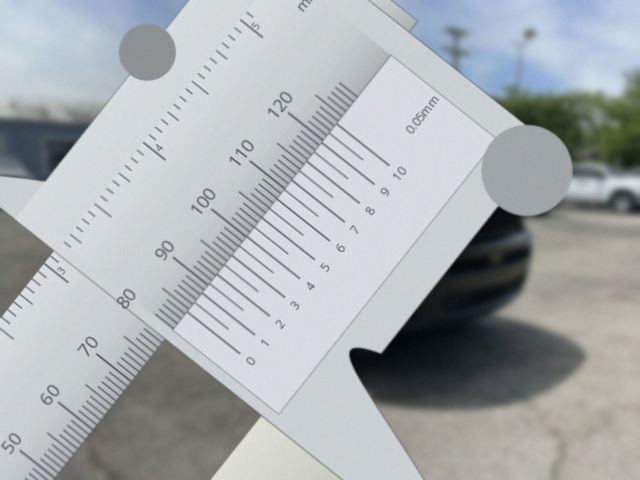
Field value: 84.5; mm
